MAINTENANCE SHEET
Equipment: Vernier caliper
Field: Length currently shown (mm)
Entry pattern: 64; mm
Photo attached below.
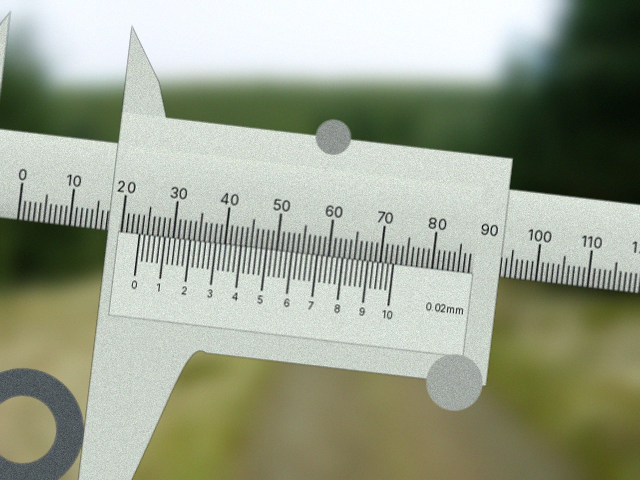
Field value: 23.5; mm
